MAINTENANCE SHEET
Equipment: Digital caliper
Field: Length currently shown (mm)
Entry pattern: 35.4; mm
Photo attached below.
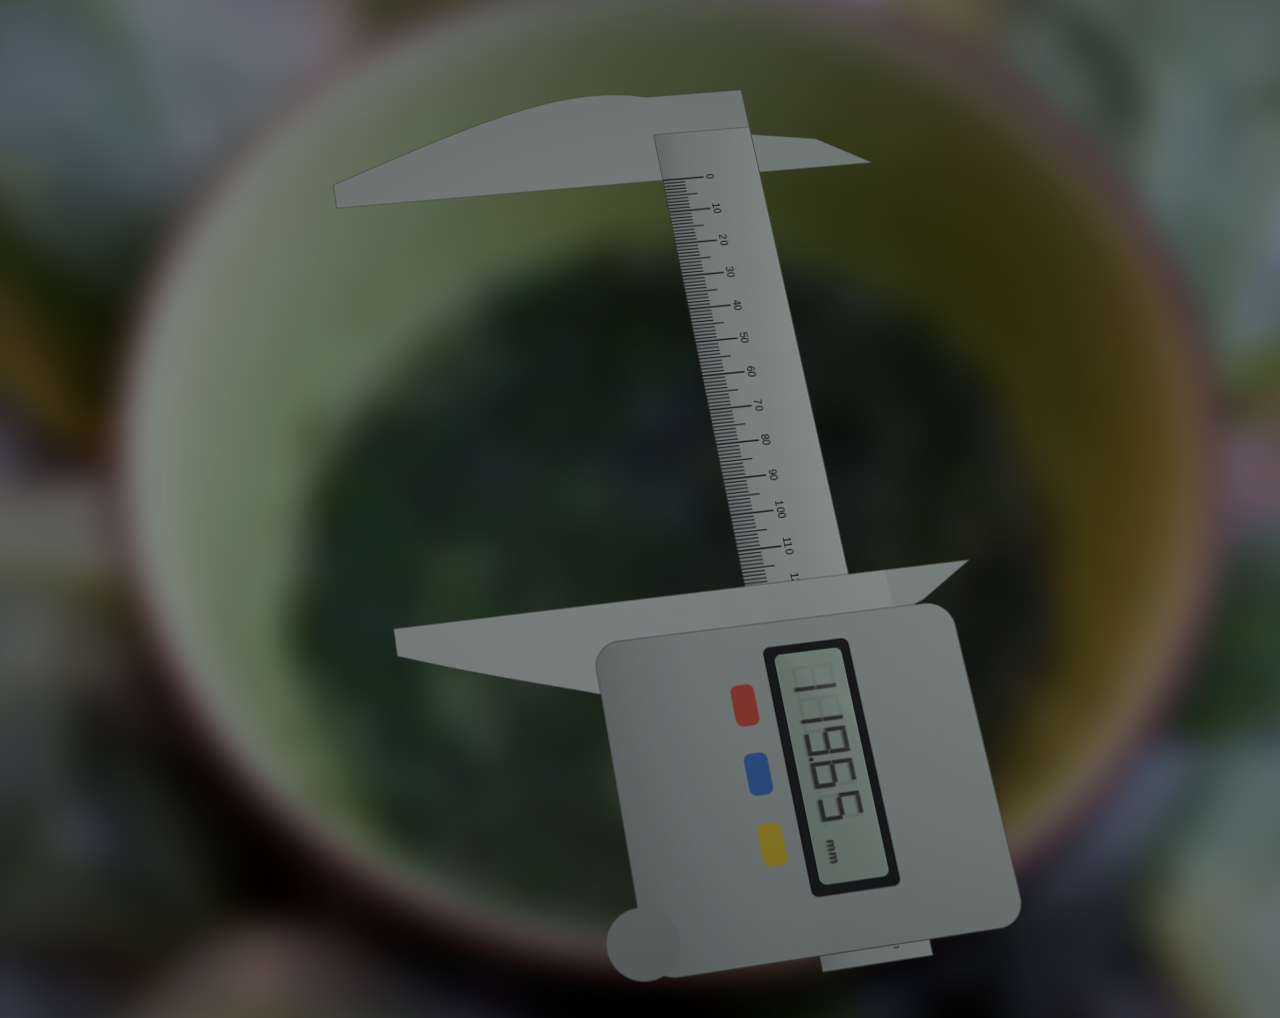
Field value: 119.65; mm
